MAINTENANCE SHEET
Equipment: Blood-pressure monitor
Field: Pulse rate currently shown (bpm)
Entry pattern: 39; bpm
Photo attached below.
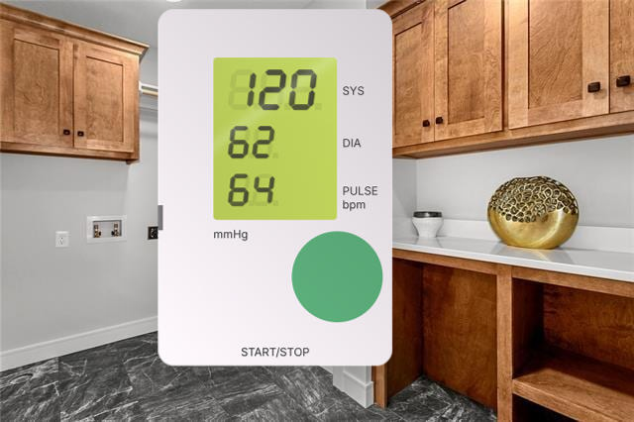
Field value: 64; bpm
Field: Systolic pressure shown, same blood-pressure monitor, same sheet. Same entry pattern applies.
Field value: 120; mmHg
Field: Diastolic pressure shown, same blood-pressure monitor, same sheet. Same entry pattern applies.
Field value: 62; mmHg
